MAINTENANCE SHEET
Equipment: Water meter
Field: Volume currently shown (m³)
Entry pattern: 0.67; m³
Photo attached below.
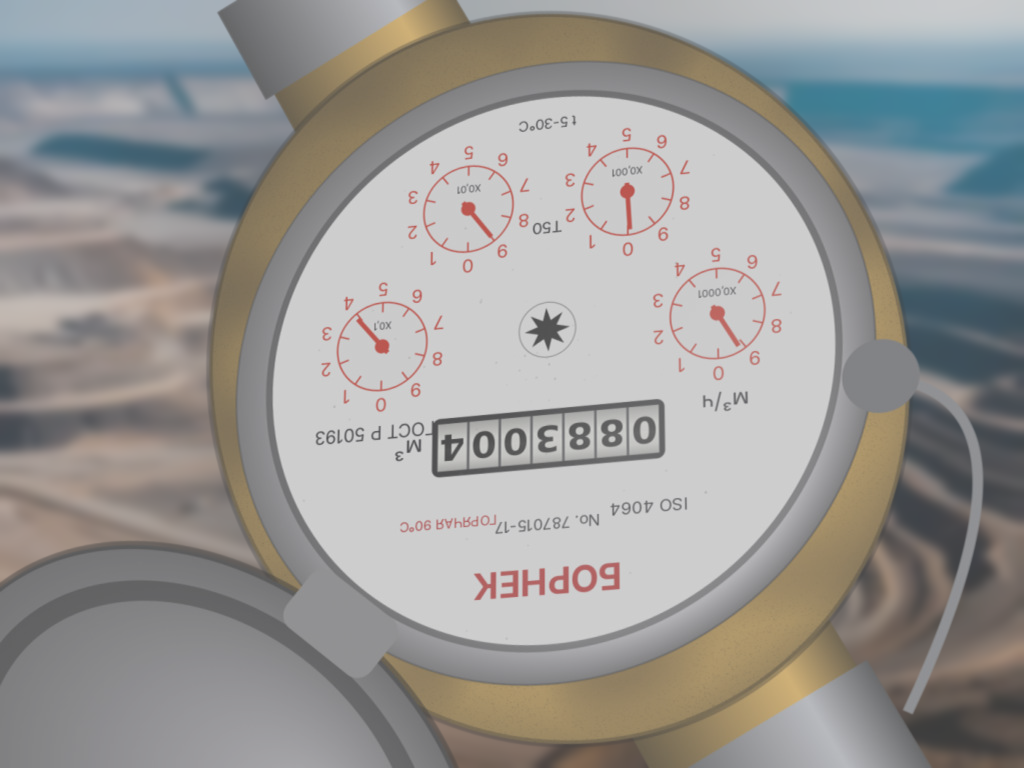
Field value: 883004.3899; m³
